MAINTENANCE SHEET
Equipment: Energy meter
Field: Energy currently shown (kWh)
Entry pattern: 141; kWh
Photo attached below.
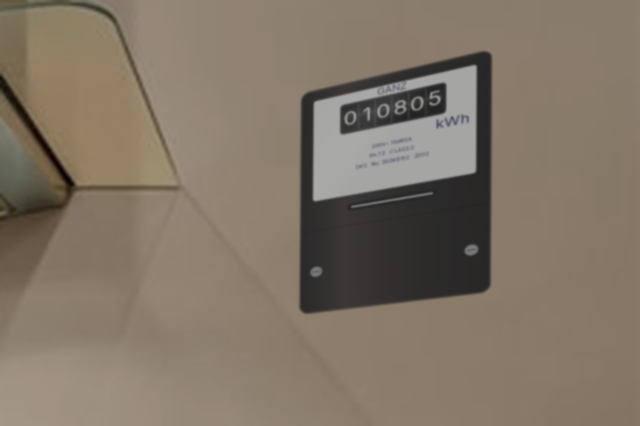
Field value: 10805; kWh
